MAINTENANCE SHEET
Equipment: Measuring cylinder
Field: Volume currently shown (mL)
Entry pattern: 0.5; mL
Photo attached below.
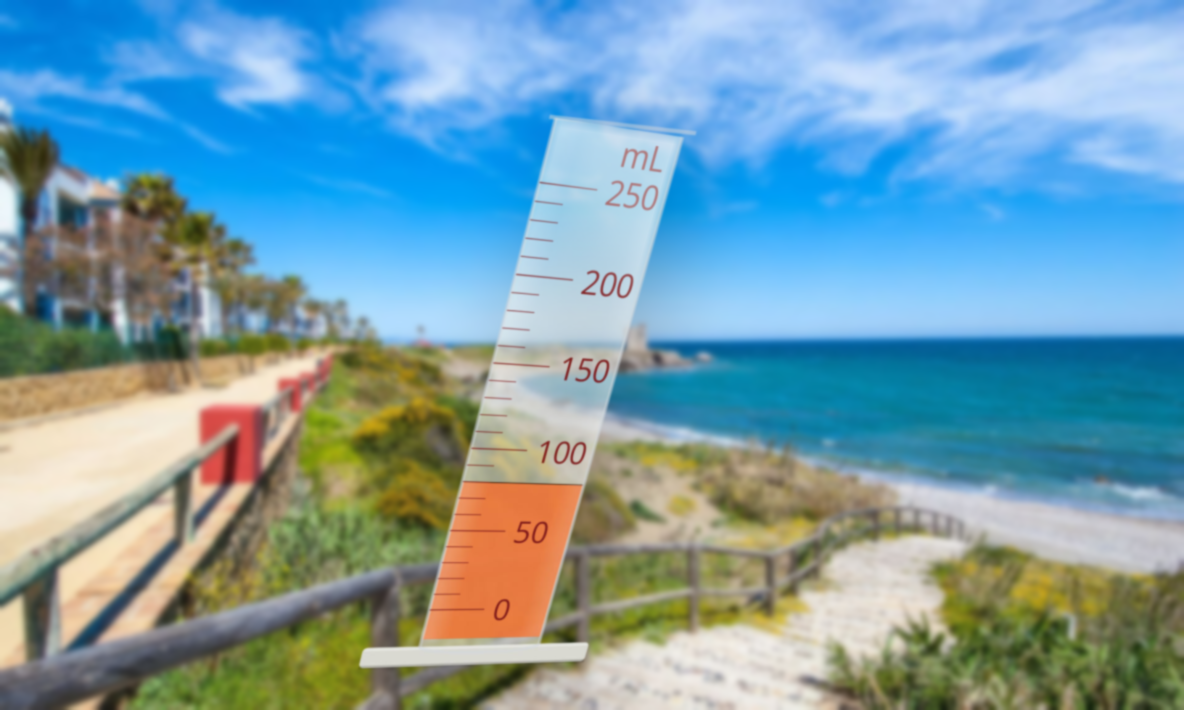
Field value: 80; mL
